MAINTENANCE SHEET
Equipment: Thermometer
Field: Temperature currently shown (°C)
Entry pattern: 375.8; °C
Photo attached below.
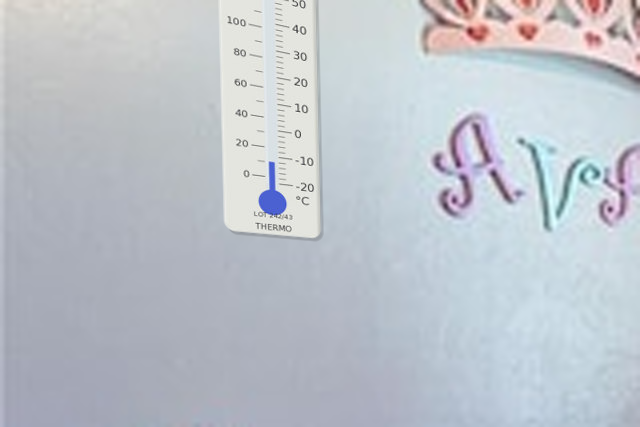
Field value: -12; °C
